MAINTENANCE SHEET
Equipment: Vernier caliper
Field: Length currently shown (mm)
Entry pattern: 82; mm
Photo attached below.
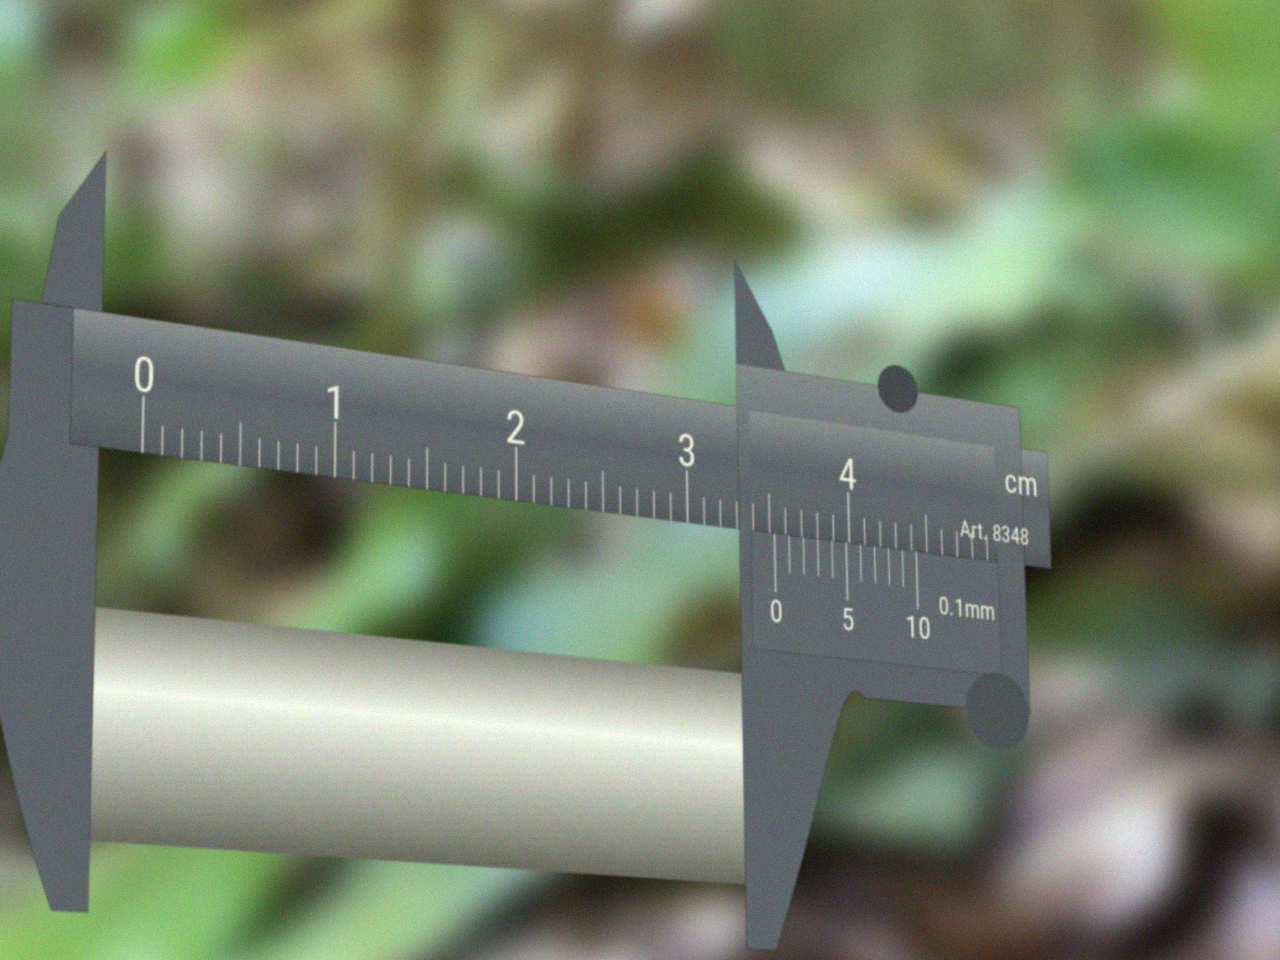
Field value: 35.3; mm
